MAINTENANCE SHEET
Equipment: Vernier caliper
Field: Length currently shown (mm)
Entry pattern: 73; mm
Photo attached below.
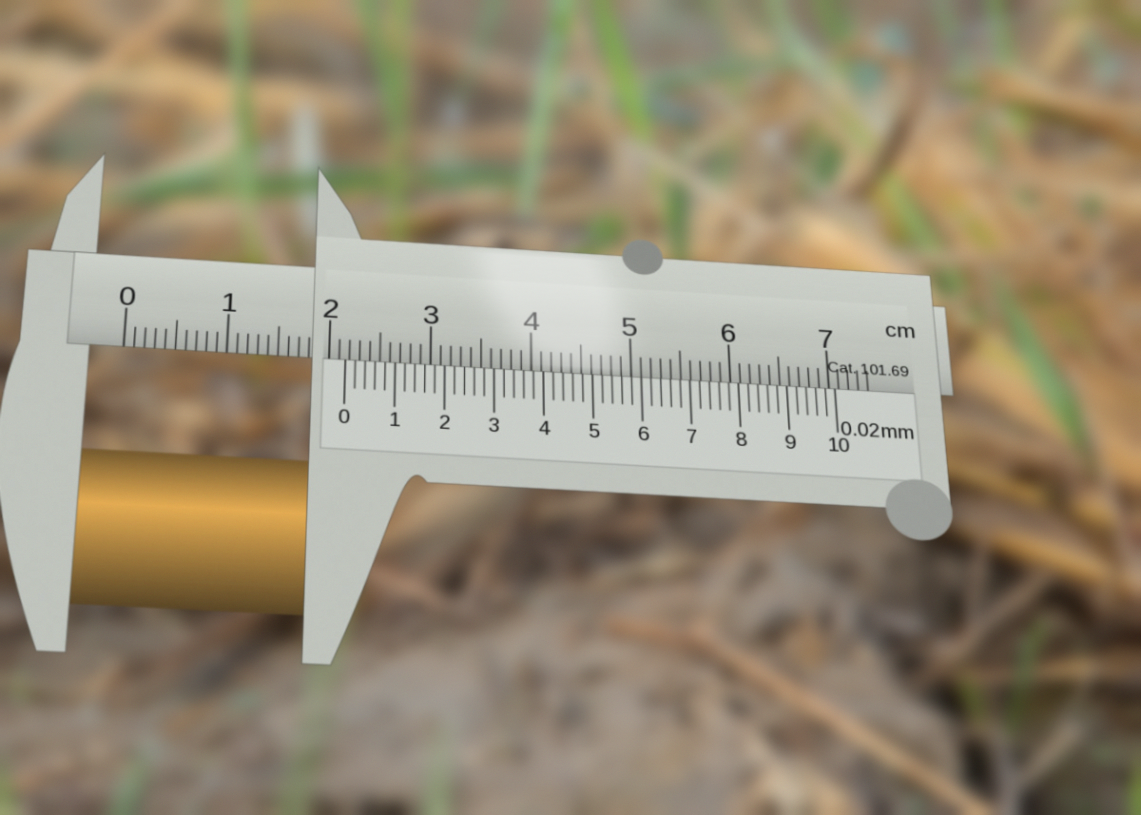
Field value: 21.6; mm
